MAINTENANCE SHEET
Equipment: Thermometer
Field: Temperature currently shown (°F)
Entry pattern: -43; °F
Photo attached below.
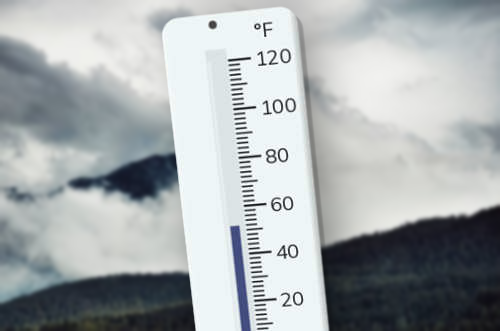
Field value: 52; °F
